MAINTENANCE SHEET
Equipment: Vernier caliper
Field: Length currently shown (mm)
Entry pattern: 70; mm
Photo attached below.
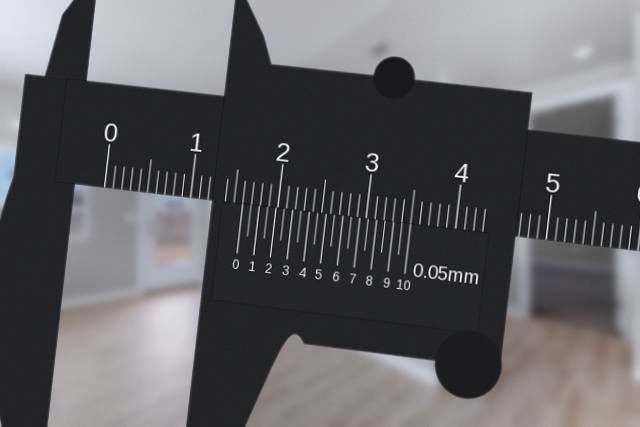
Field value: 16.0; mm
